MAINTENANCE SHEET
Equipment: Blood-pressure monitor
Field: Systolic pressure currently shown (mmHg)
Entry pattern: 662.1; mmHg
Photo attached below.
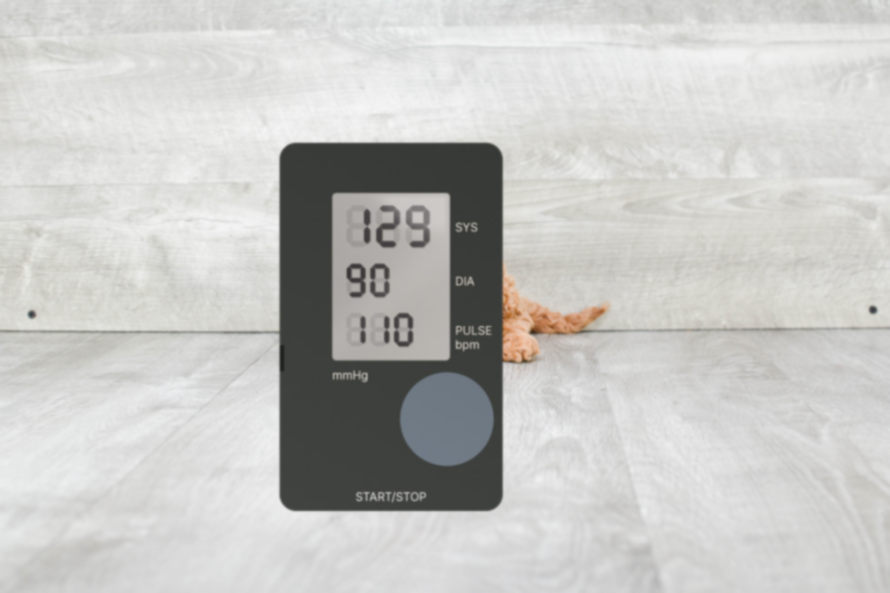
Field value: 129; mmHg
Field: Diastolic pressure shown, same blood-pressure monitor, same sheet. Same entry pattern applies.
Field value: 90; mmHg
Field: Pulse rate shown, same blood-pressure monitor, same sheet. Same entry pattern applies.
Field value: 110; bpm
